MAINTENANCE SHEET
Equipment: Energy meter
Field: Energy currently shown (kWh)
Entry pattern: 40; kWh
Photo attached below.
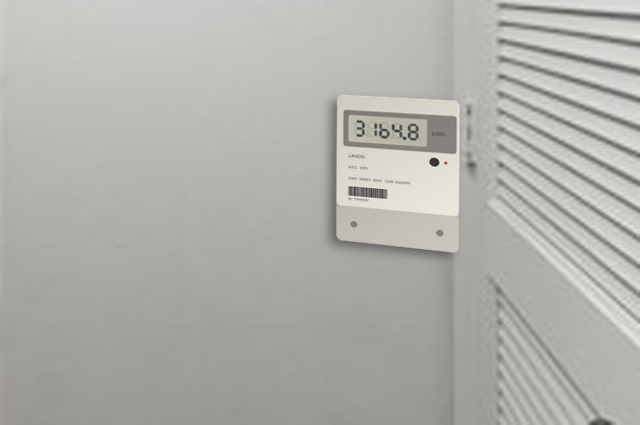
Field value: 3164.8; kWh
